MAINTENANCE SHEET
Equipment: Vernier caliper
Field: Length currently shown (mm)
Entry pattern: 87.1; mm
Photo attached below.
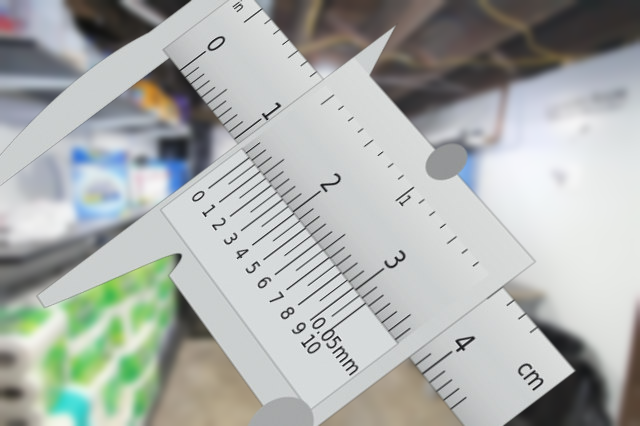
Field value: 12.6; mm
